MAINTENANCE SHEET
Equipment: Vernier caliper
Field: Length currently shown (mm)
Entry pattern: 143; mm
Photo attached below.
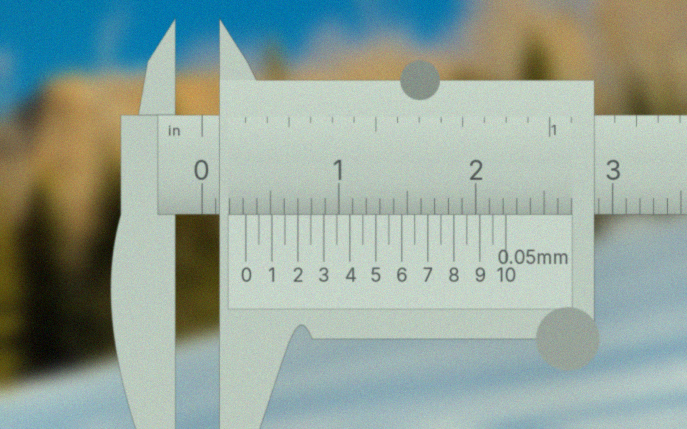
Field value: 3.2; mm
